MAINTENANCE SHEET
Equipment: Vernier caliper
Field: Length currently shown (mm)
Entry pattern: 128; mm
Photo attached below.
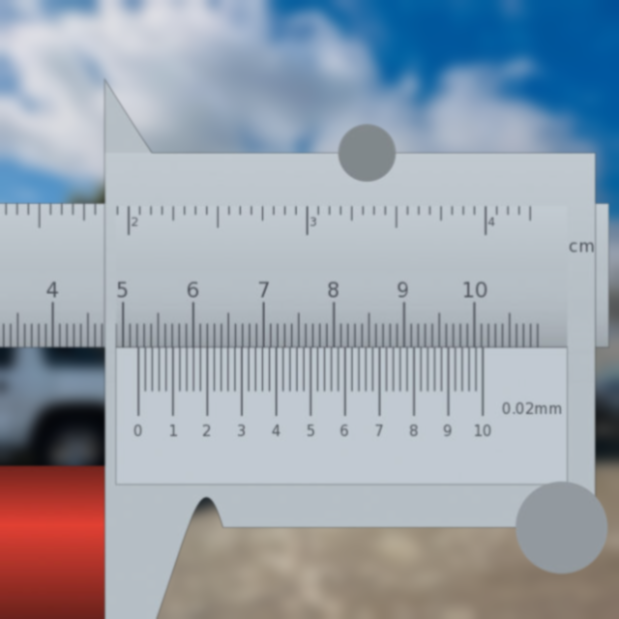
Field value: 52.2; mm
